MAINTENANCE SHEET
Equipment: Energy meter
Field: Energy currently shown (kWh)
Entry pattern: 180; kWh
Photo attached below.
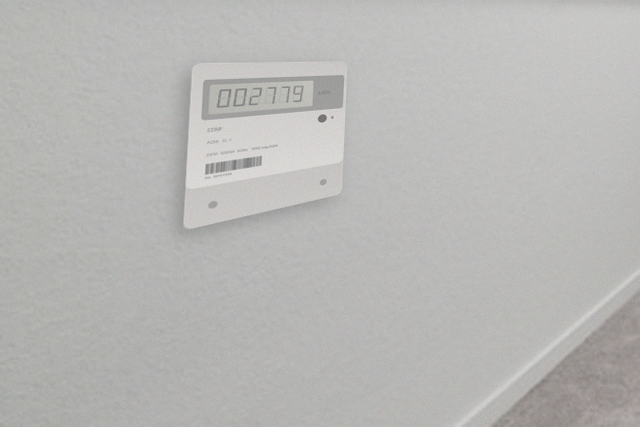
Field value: 2779; kWh
